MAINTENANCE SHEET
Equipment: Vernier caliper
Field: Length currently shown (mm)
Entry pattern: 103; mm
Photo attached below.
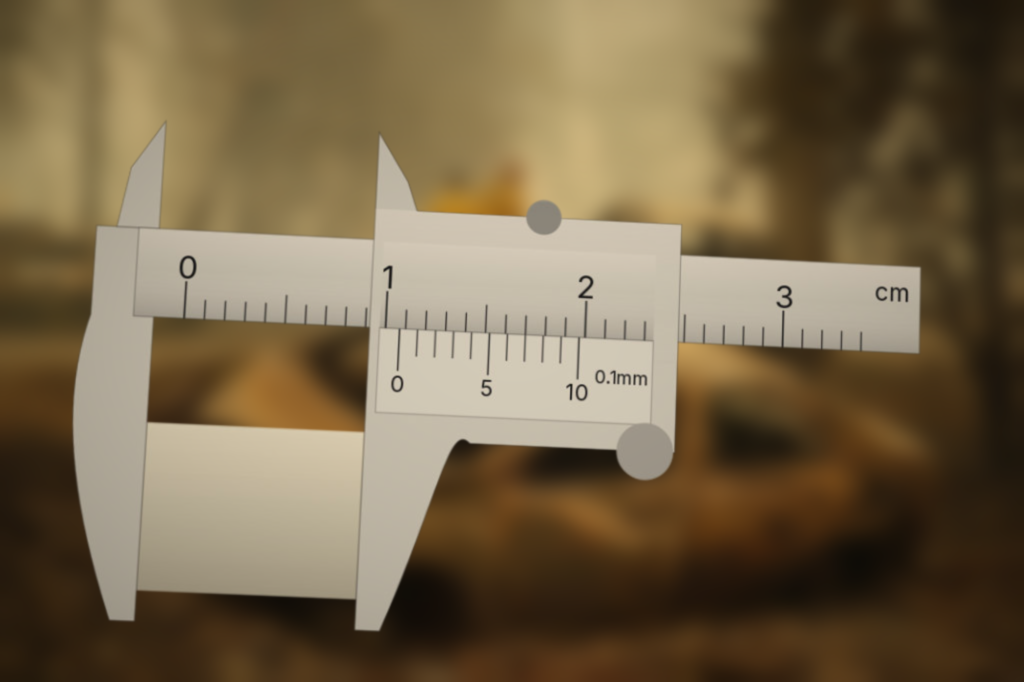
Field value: 10.7; mm
